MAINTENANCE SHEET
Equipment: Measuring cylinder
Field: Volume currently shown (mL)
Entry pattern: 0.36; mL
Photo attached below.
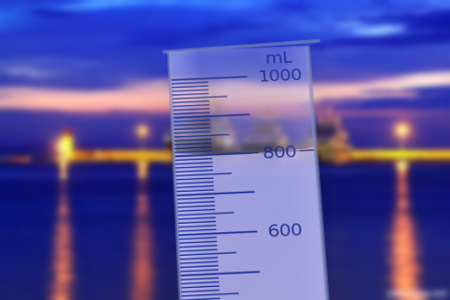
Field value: 800; mL
